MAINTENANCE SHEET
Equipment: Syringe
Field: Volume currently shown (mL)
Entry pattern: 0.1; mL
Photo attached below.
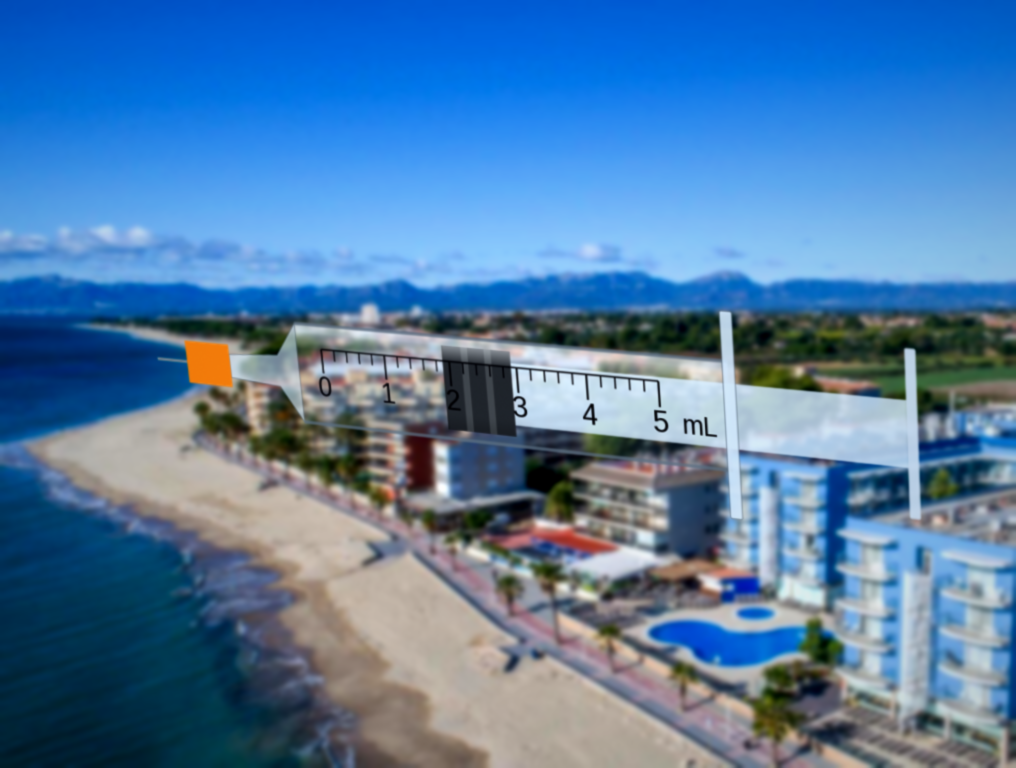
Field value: 1.9; mL
